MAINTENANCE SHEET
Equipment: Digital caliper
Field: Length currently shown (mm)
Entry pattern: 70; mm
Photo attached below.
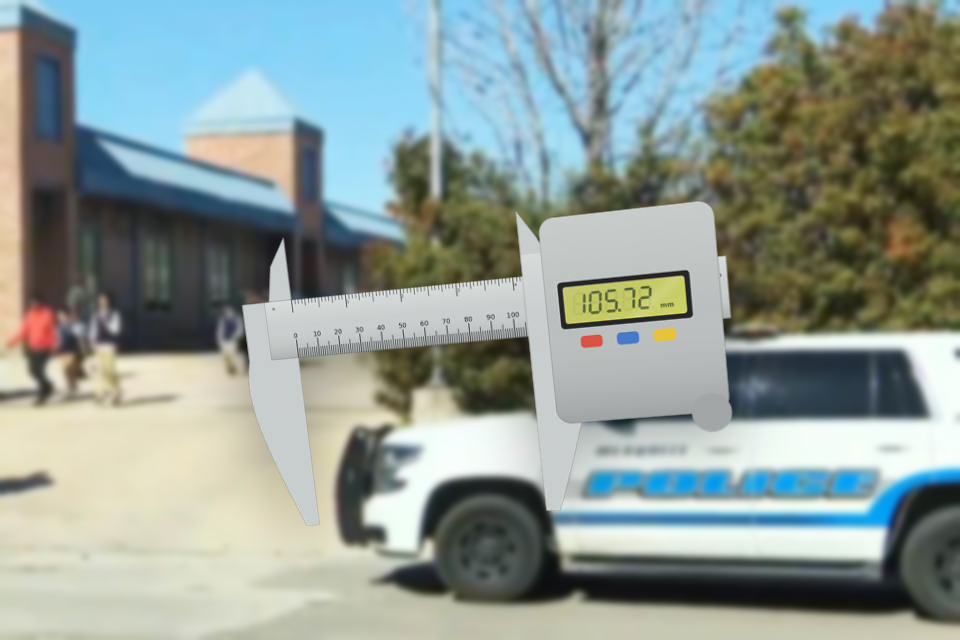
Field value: 105.72; mm
